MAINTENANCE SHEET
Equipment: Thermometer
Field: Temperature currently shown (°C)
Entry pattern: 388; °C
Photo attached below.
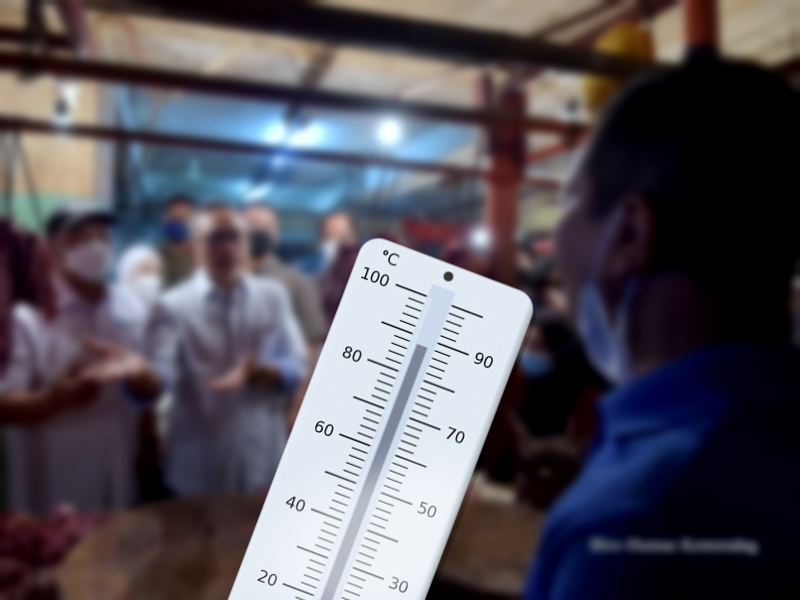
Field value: 88; °C
